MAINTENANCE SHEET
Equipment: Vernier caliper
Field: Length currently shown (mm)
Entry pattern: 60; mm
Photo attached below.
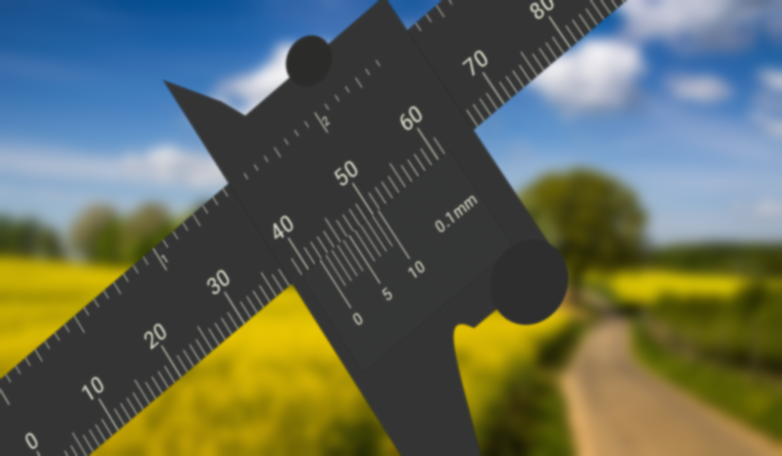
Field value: 41.8; mm
